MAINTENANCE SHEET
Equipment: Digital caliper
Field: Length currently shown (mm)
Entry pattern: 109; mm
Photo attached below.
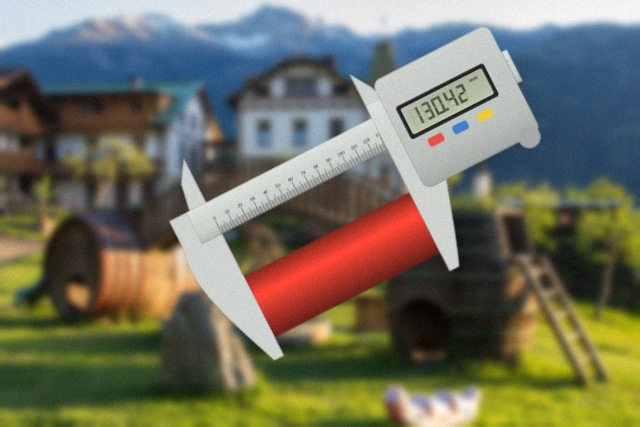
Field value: 130.42; mm
